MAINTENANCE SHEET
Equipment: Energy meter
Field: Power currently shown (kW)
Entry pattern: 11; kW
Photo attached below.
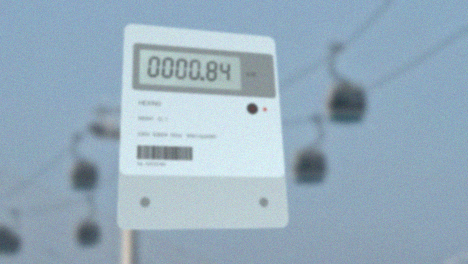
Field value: 0.84; kW
